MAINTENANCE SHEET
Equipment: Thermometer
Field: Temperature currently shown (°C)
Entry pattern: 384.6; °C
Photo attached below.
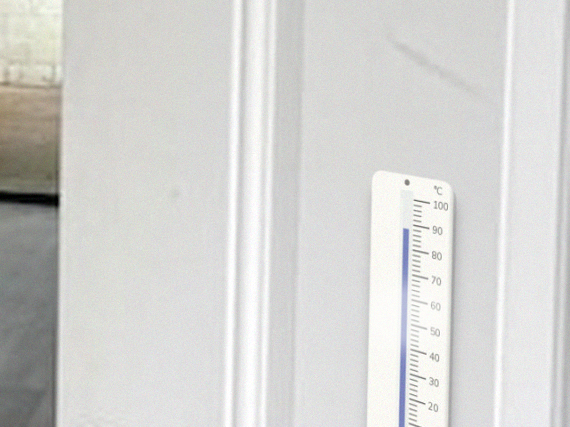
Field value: 88; °C
